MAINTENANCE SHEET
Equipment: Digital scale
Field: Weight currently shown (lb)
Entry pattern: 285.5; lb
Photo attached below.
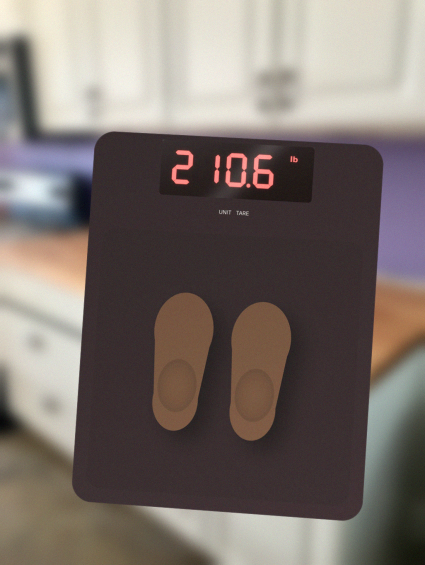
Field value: 210.6; lb
